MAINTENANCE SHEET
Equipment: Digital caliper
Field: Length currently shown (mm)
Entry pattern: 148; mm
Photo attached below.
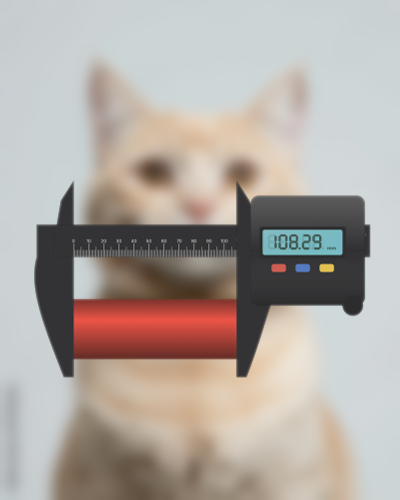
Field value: 108.29; mm
